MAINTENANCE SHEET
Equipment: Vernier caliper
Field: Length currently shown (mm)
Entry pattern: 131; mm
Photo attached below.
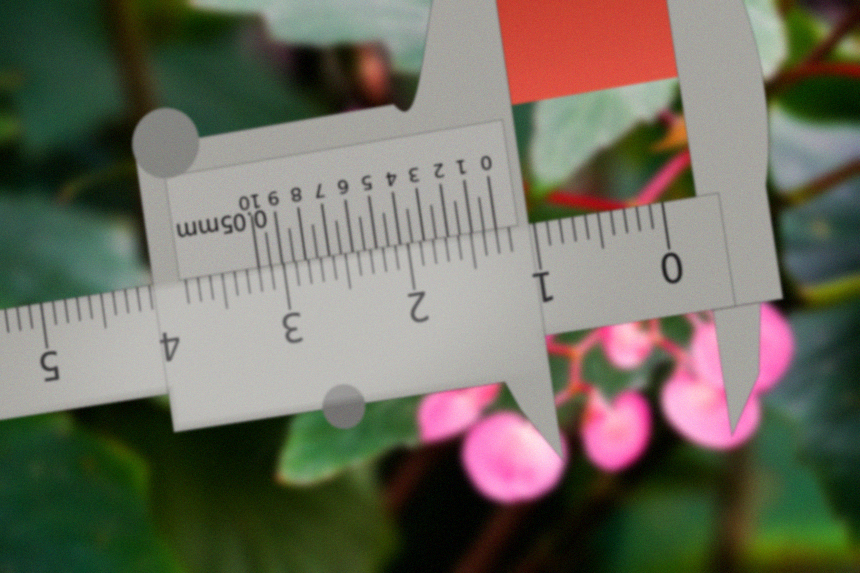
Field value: 13.0; mm
